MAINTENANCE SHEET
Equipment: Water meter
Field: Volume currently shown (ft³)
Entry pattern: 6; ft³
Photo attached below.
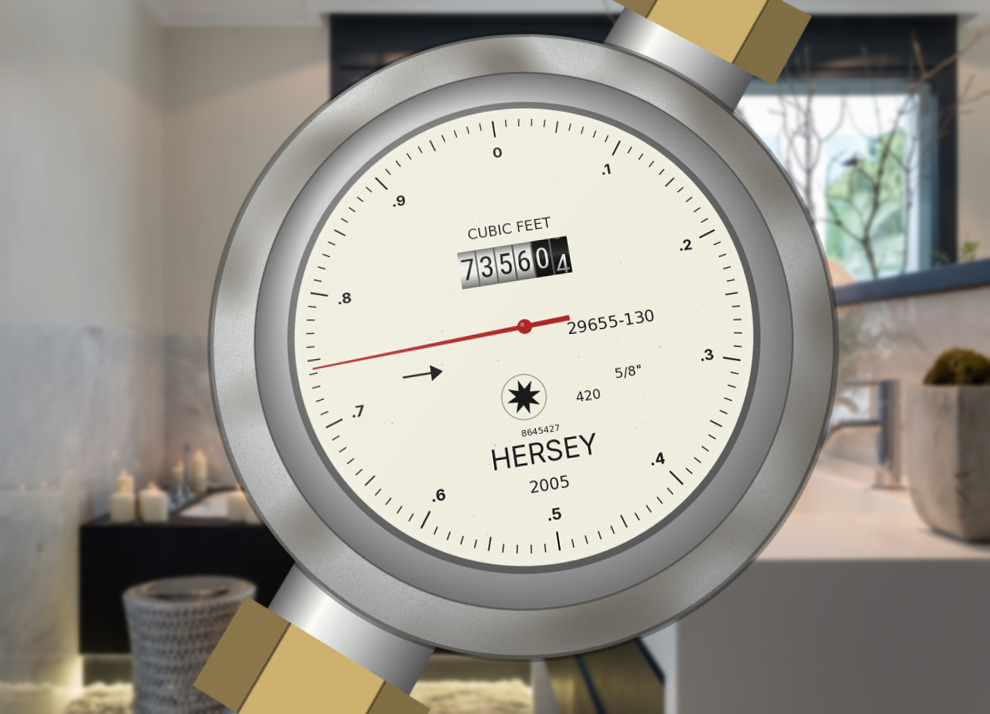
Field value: 735603.74; ft³
